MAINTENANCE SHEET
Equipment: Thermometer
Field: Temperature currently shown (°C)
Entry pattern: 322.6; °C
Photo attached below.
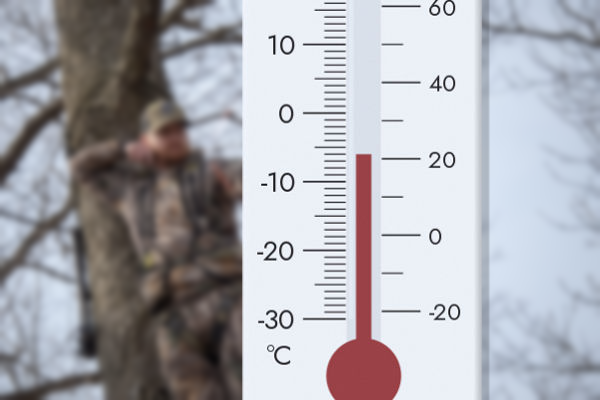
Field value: -6; °C
